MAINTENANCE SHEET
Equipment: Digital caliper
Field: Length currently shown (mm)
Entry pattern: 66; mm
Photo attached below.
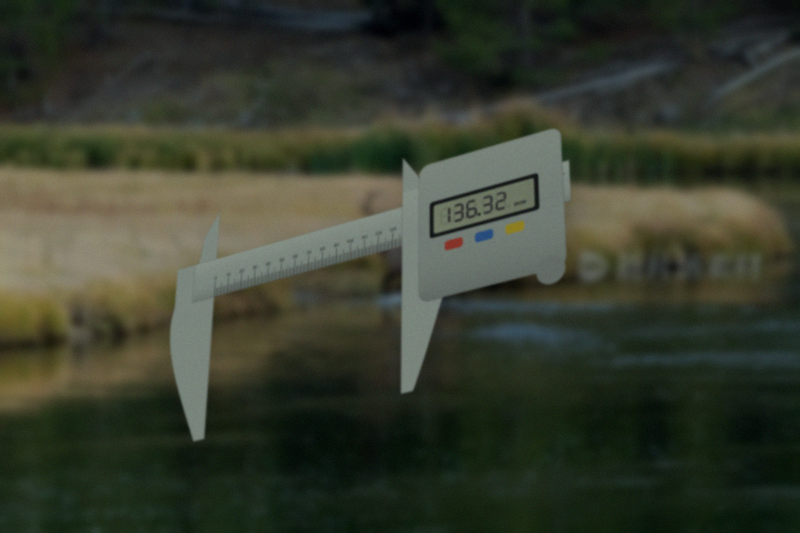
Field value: 136.32; mm
